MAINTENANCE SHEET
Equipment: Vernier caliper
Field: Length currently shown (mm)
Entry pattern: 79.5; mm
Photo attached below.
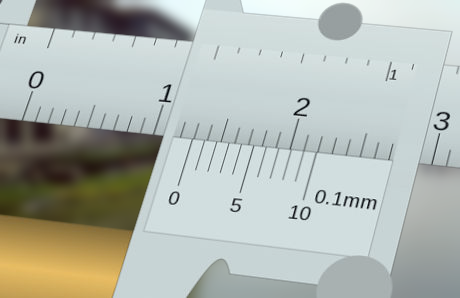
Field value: 12.9; mm
